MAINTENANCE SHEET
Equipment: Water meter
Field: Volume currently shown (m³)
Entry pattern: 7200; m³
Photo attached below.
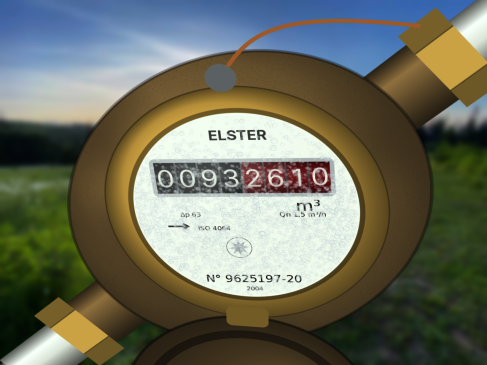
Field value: 93.2610; m³
